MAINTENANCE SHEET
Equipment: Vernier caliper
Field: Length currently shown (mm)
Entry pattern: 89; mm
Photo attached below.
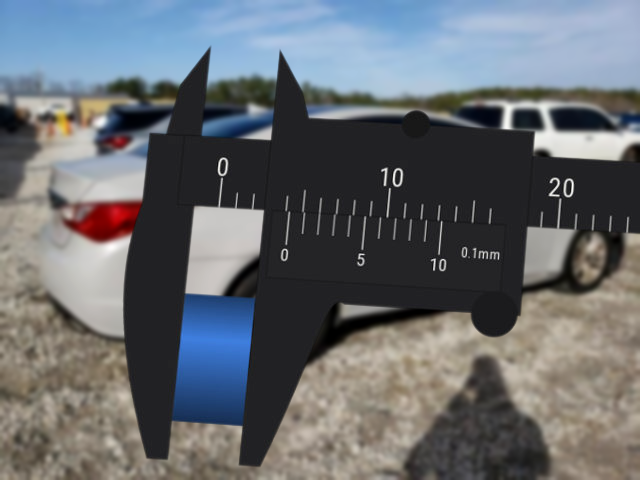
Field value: 4.2; mm
